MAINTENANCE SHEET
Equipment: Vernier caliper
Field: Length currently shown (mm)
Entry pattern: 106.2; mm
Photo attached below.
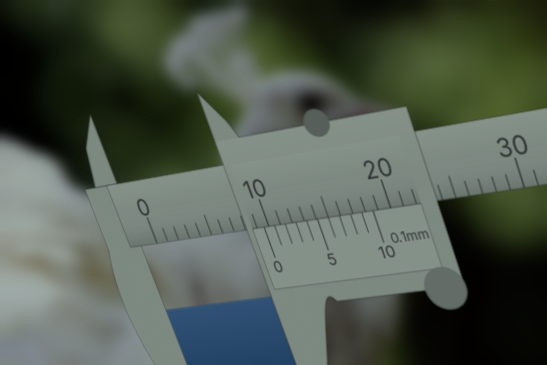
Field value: 9.6; mm
